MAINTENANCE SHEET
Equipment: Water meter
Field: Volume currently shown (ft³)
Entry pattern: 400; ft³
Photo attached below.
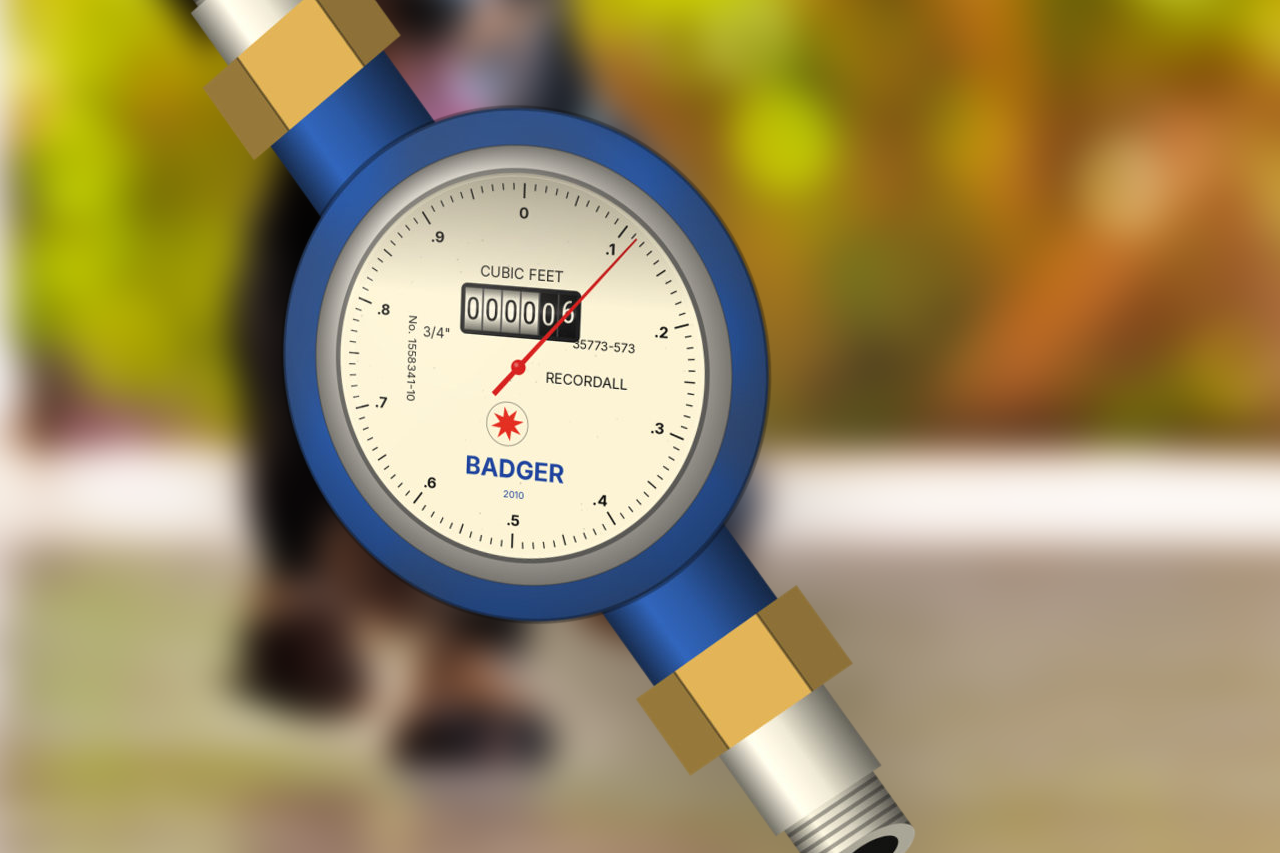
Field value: 6.11; ft³
